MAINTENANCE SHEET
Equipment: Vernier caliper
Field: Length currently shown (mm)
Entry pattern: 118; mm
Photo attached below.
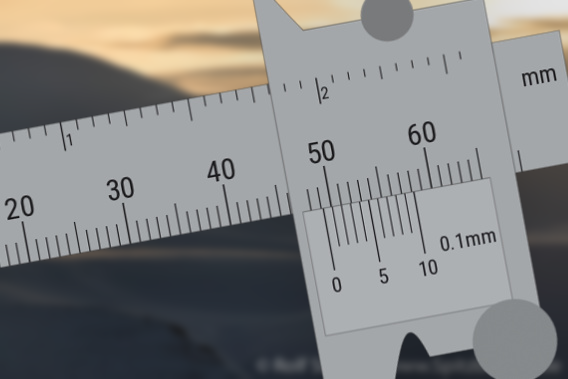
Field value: 49.2; mm
